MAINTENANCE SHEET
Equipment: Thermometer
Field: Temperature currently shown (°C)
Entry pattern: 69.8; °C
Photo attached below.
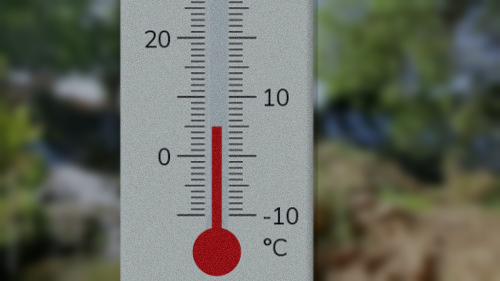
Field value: 5; °C
